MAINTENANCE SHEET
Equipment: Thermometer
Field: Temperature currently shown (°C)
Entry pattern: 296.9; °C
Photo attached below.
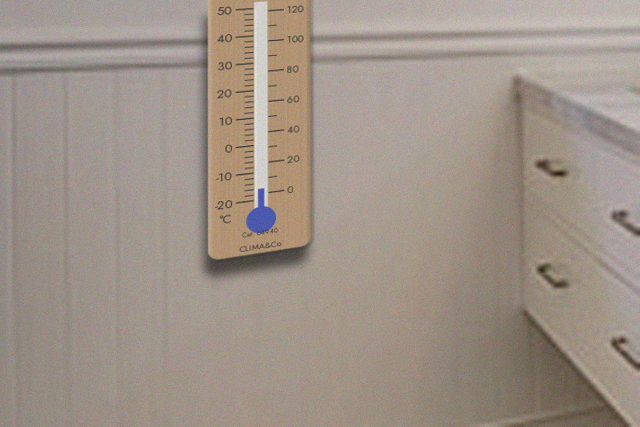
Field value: -16; °C
